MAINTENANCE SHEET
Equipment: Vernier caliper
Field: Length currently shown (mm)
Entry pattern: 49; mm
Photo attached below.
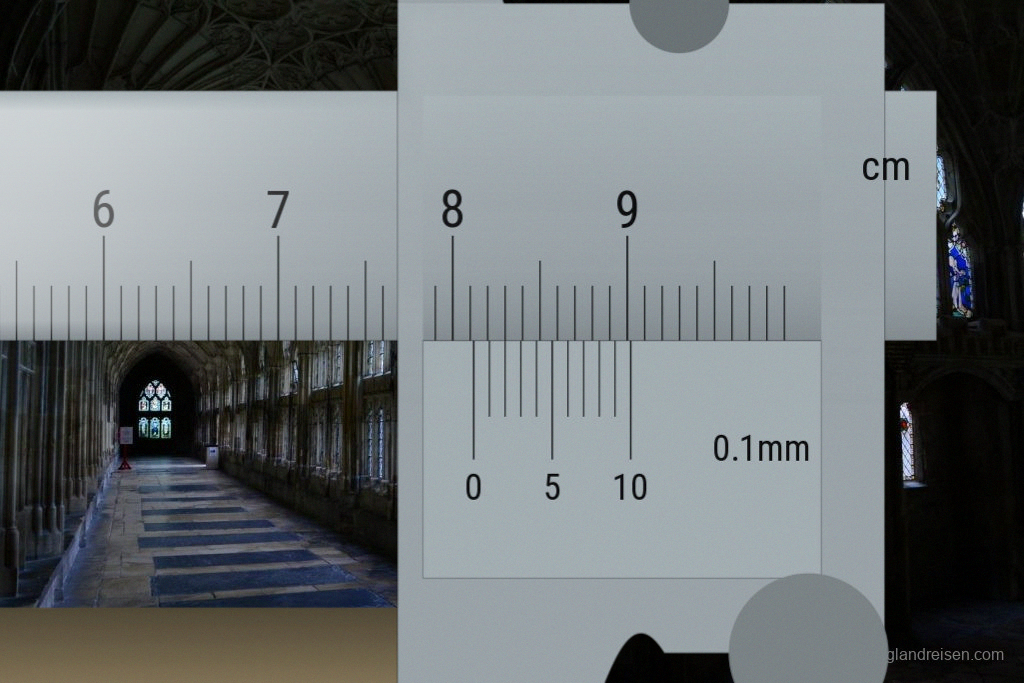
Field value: 81.2; mm
